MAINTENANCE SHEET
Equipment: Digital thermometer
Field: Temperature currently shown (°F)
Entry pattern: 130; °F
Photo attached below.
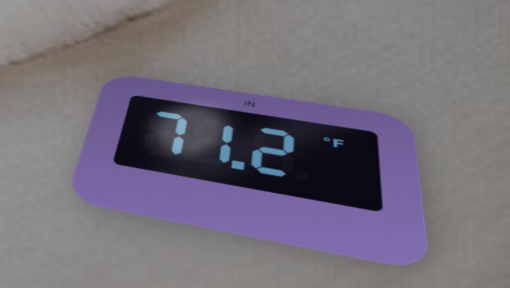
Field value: 71.2; °F
